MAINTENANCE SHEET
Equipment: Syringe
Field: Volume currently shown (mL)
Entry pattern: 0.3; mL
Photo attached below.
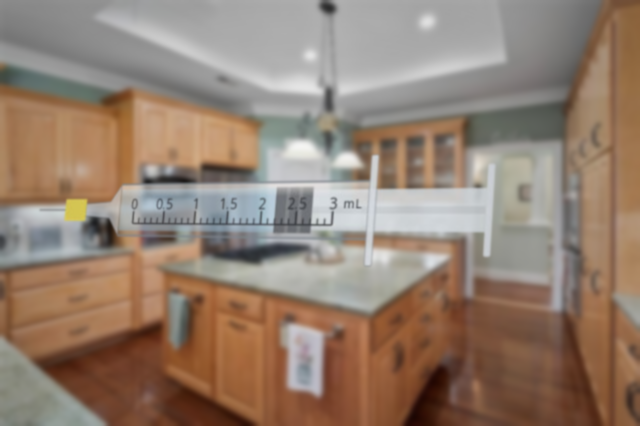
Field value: 2.2; mL
